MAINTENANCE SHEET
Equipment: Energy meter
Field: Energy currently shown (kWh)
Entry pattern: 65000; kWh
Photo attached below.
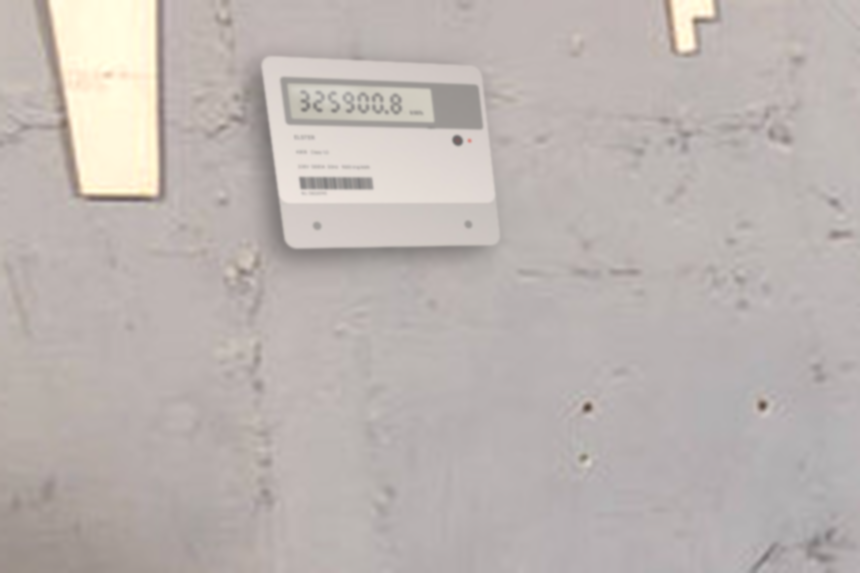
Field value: 325900.8; kWh
